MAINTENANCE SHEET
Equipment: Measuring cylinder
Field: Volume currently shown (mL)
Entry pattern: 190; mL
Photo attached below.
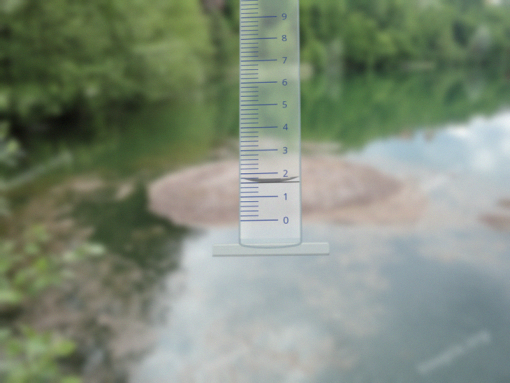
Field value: 1.6; mL
